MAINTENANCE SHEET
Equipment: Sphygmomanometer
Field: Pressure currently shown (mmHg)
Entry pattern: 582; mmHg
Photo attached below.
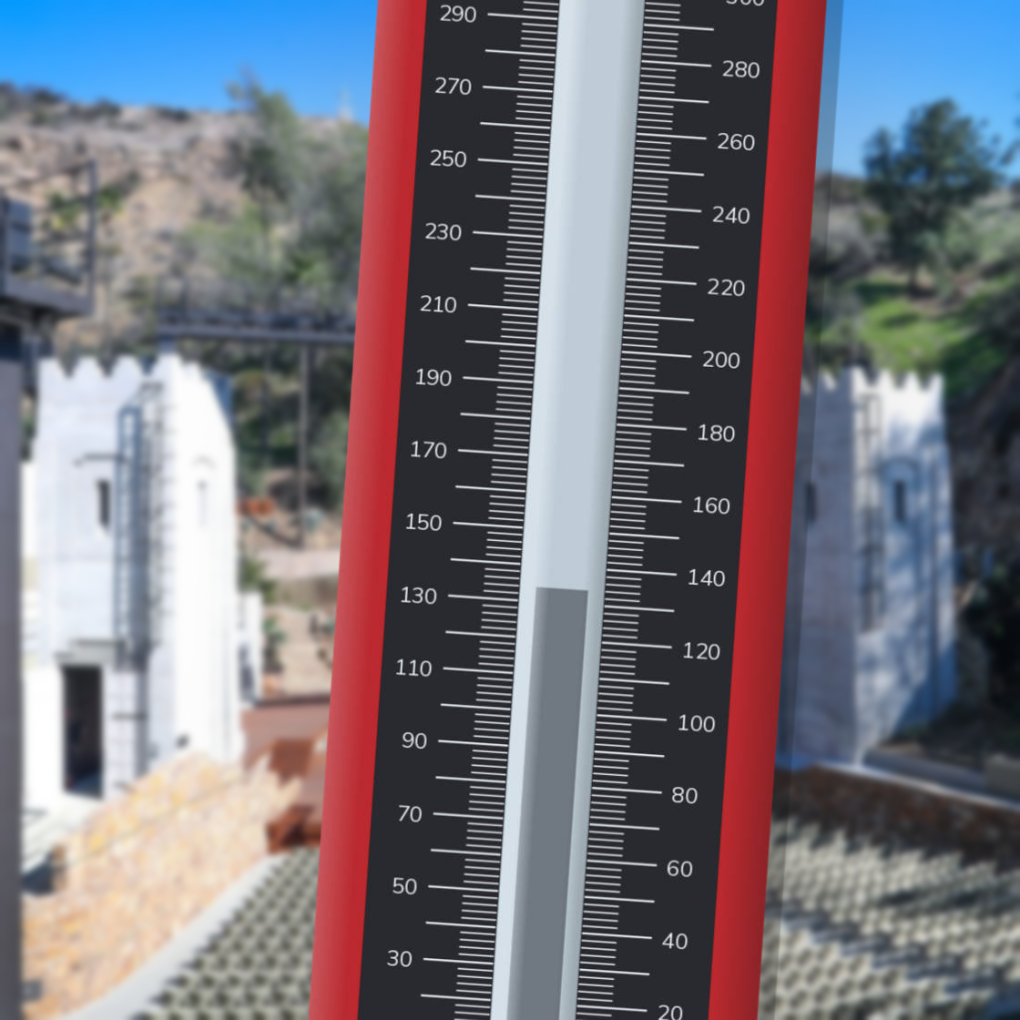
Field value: 134; mmHg
